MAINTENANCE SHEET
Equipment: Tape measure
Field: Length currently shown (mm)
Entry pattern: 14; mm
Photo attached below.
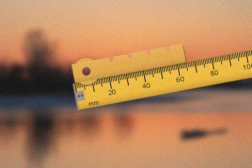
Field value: 65; mm
